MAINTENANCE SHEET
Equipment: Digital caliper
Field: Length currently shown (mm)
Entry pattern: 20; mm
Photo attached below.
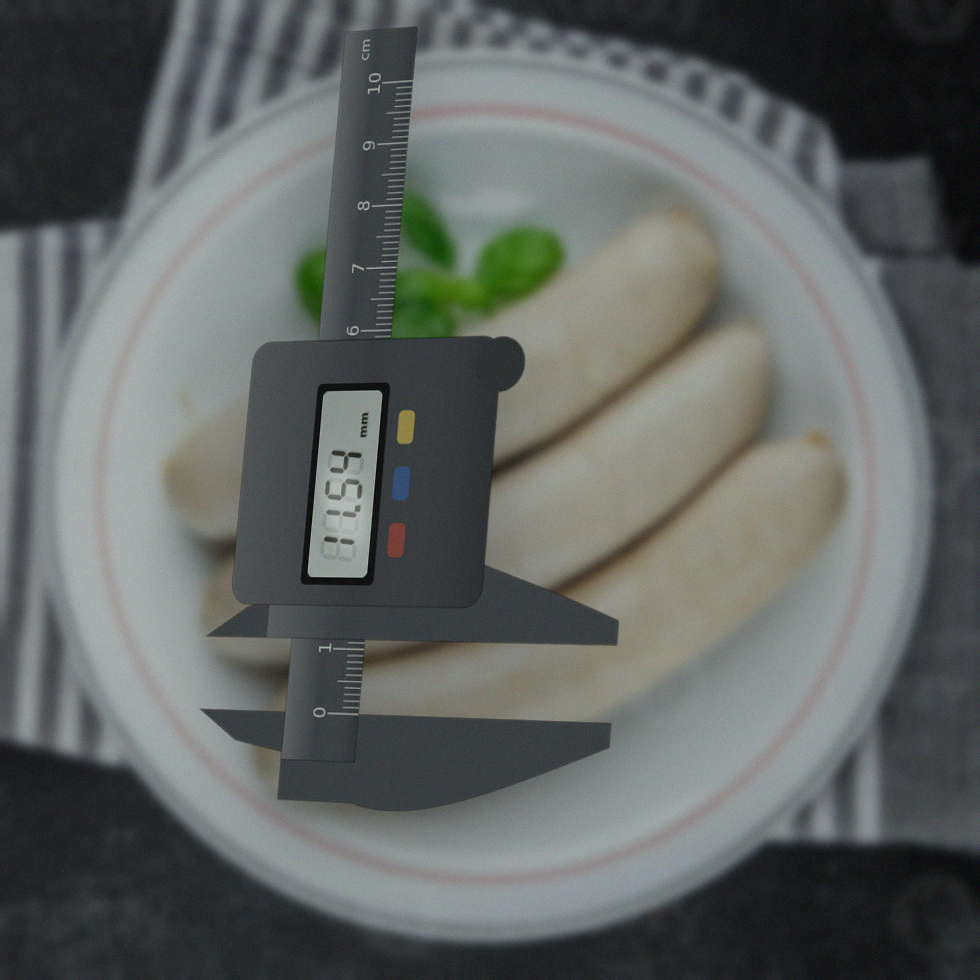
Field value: 11.54; mm
